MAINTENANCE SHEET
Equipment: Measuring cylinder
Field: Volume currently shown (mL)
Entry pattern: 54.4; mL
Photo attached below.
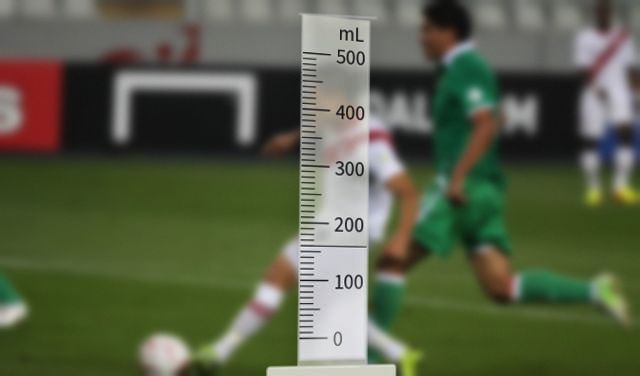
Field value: 160; mL
